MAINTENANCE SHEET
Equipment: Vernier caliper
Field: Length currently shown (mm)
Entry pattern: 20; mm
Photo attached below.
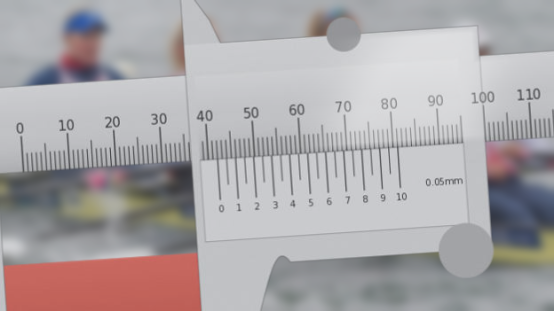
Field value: 42.0; mm
